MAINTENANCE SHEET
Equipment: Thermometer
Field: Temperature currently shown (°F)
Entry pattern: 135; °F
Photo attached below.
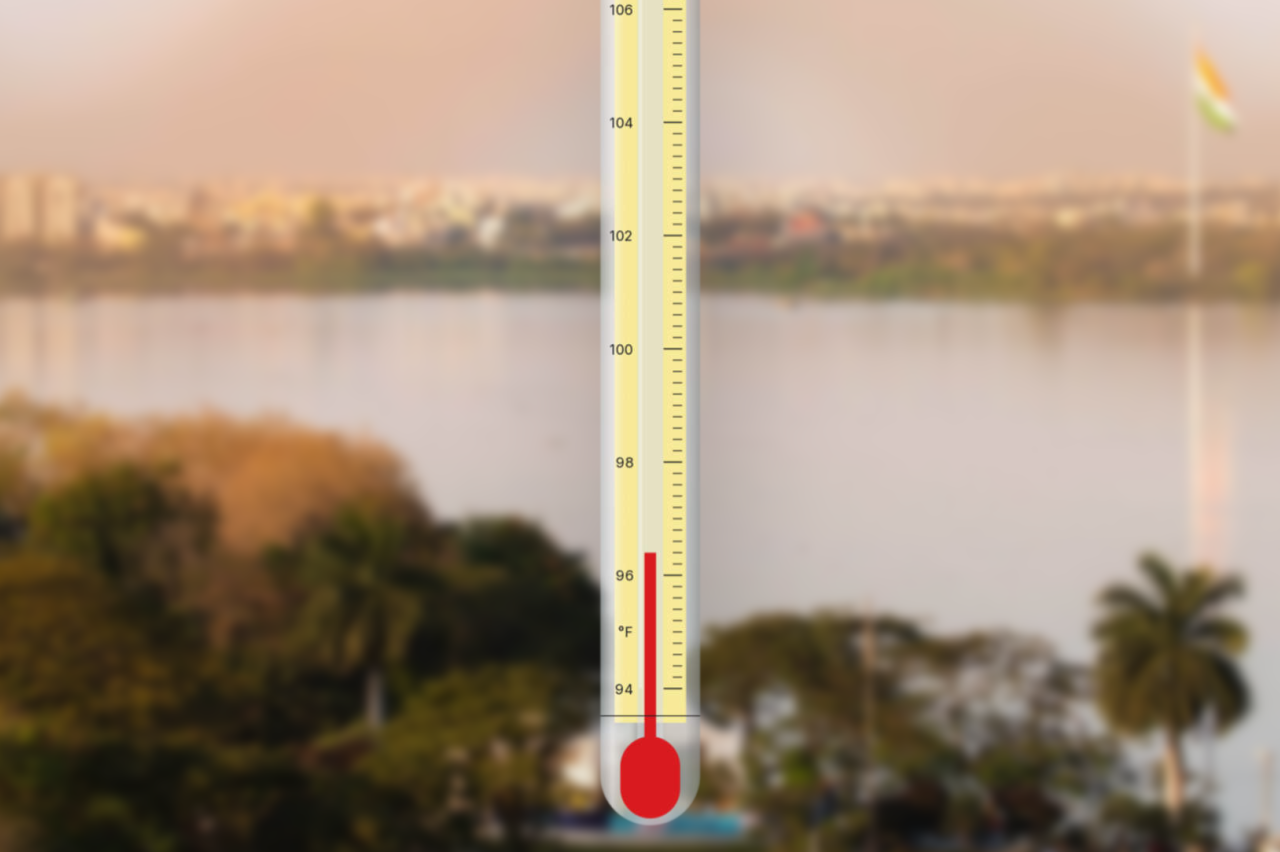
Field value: 96.4; °F
